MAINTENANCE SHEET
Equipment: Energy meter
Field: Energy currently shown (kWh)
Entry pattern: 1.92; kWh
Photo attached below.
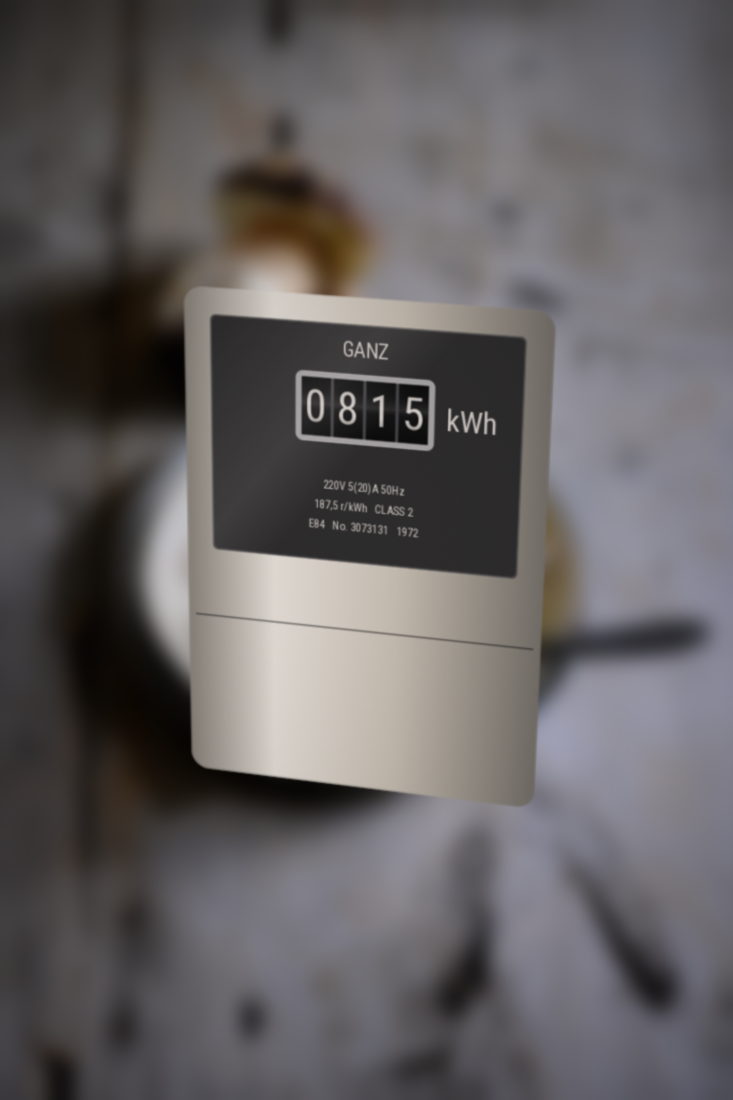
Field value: 815; kWh
